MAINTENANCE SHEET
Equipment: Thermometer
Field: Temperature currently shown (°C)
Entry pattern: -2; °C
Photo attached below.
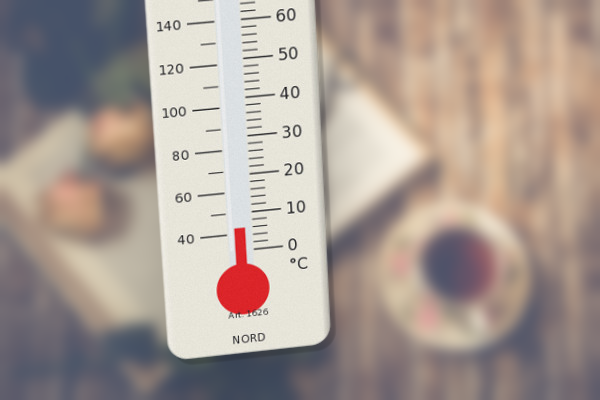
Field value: 6; °C
